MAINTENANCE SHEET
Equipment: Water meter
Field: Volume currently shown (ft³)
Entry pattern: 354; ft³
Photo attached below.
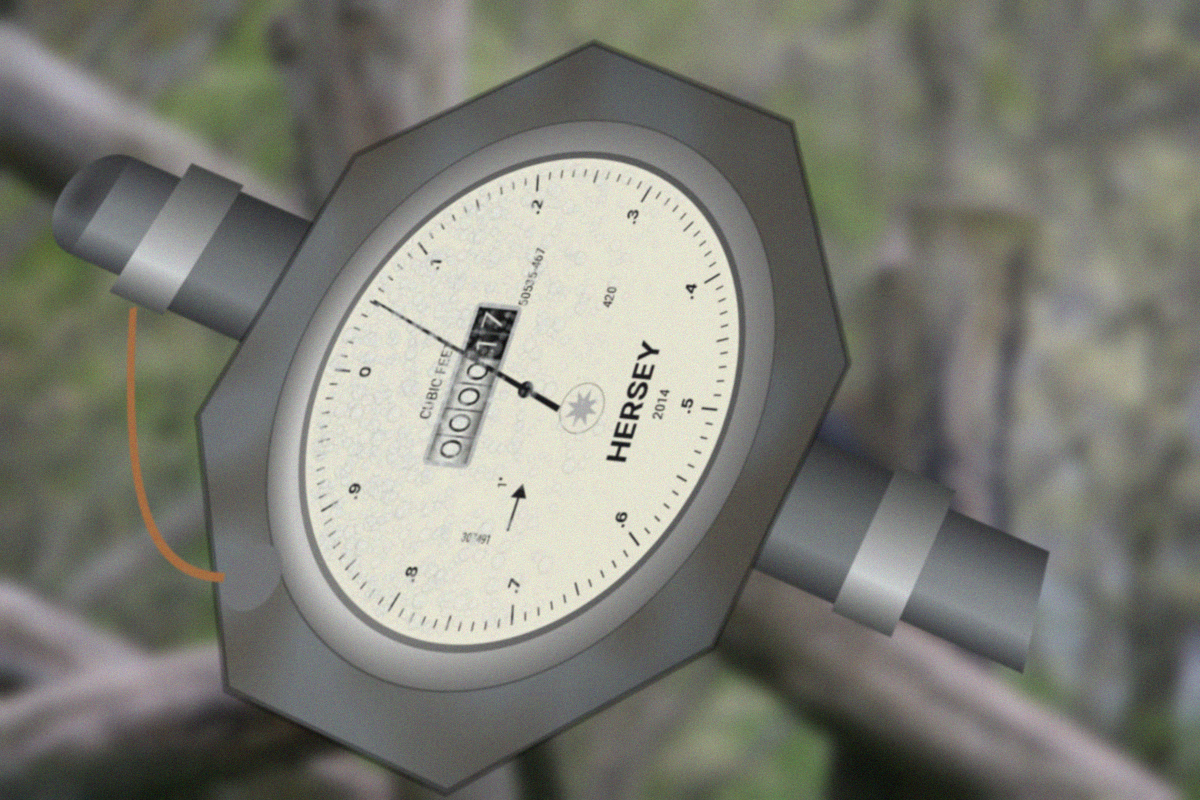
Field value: 17.05; ft³
